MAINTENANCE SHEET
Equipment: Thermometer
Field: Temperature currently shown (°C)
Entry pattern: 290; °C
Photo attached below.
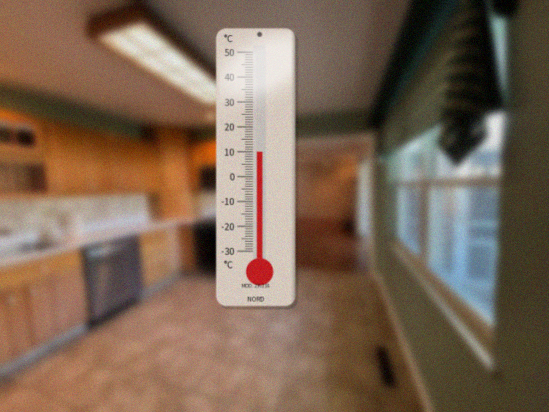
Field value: 10; °C
